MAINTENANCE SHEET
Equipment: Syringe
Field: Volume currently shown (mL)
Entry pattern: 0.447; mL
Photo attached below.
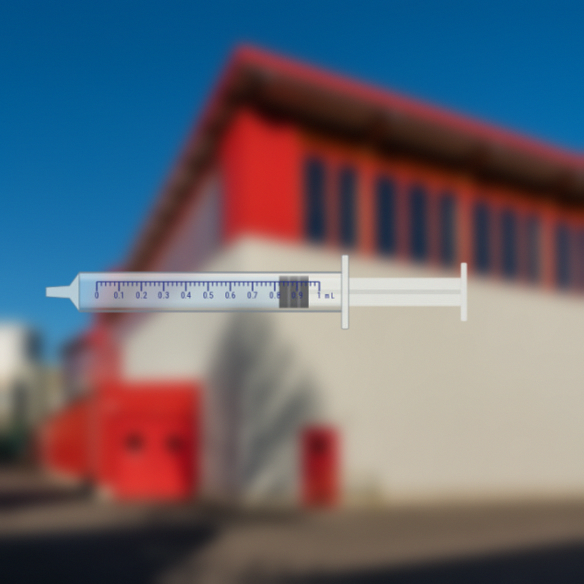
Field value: 0.82; mL
